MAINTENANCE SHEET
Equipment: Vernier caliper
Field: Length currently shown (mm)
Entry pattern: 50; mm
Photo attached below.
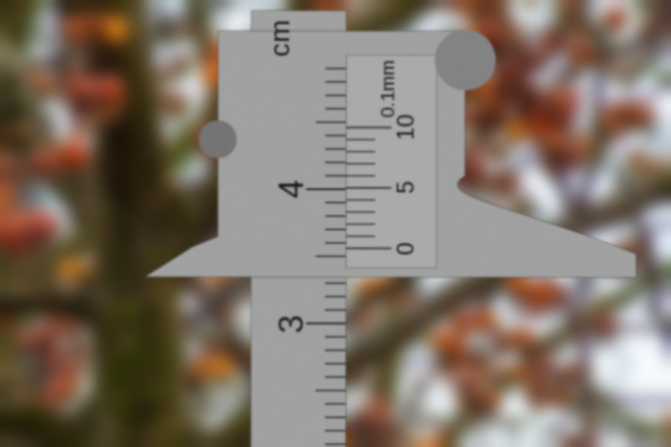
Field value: 35.6; mm
